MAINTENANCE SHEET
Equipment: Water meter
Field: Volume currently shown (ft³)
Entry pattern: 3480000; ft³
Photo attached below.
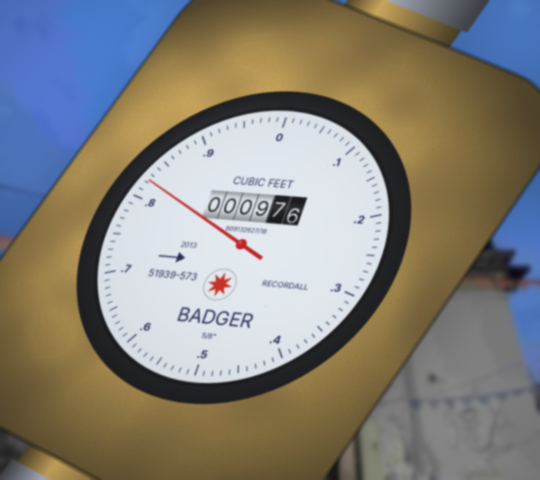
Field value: 975.82; ft³
